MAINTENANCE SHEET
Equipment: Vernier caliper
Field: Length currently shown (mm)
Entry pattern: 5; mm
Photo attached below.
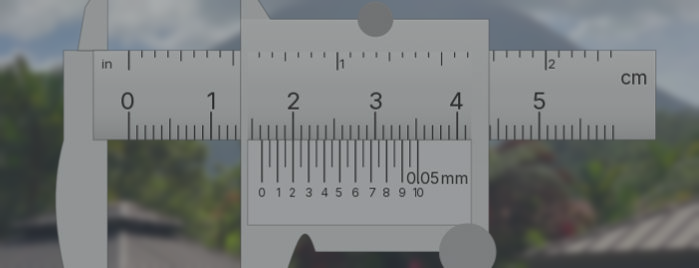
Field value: 16.2; mm
